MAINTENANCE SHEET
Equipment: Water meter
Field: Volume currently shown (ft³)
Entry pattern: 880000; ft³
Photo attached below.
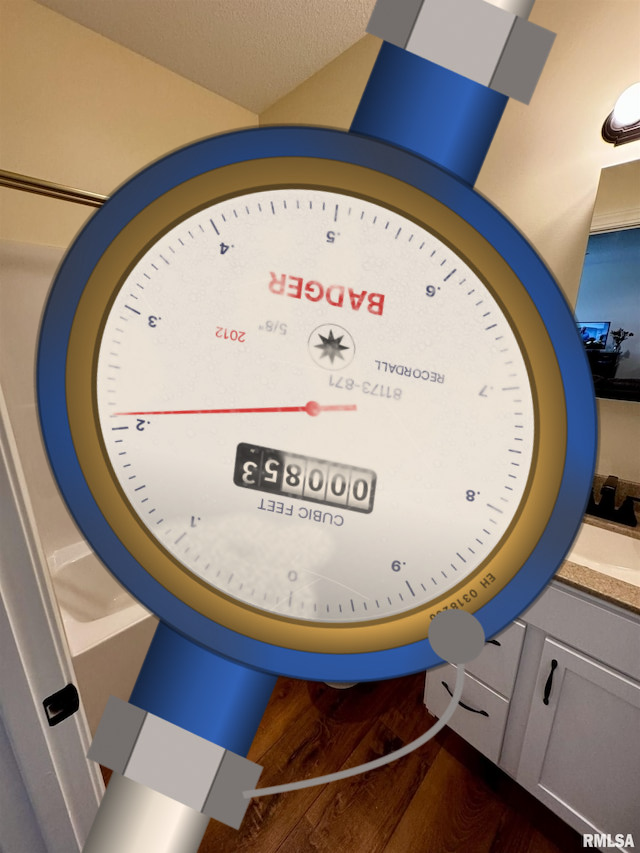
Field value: 853.21; ft³
